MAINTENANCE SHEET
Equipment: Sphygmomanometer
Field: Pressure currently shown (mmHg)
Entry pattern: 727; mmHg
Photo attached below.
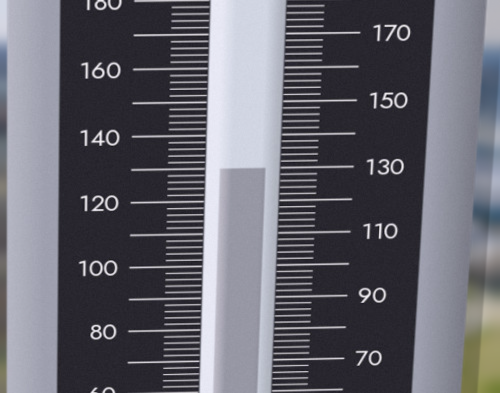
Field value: 130; mmHg
